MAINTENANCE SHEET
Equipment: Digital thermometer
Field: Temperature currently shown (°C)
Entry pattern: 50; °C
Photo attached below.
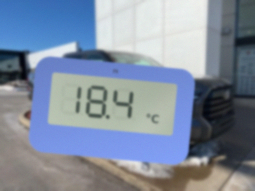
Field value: 18.4; °C
